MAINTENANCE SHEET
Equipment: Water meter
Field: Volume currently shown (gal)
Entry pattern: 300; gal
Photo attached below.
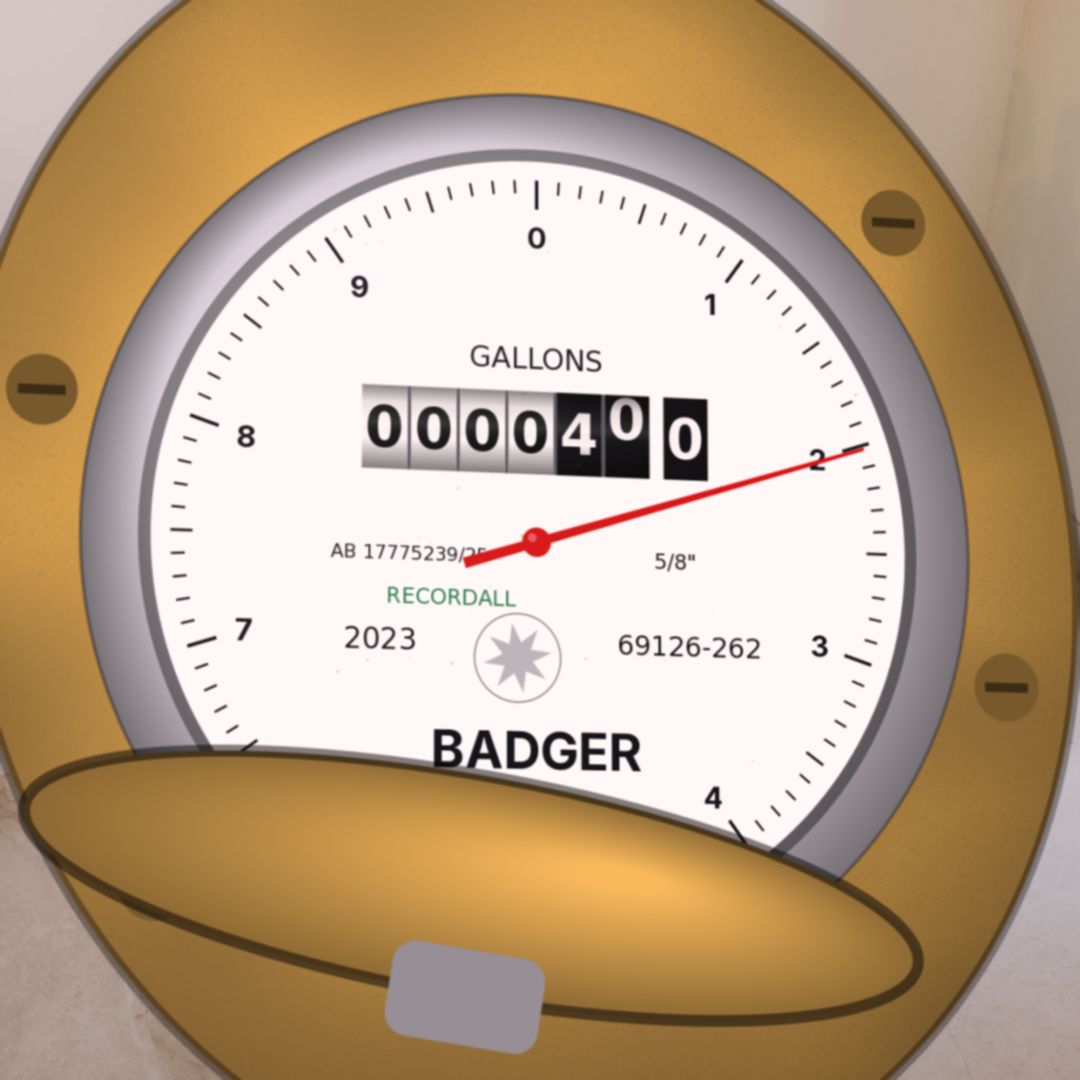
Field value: 402.0; gal
